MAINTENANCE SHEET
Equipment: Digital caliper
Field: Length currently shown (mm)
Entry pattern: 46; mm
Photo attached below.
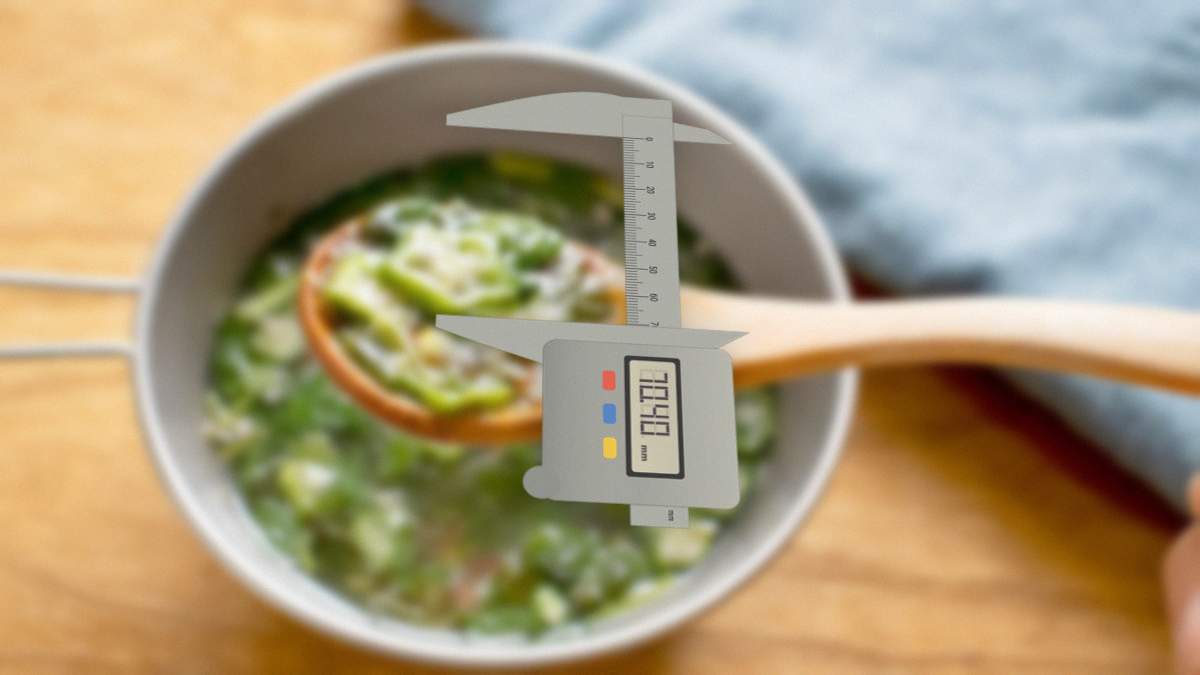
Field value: 70.40; mm
